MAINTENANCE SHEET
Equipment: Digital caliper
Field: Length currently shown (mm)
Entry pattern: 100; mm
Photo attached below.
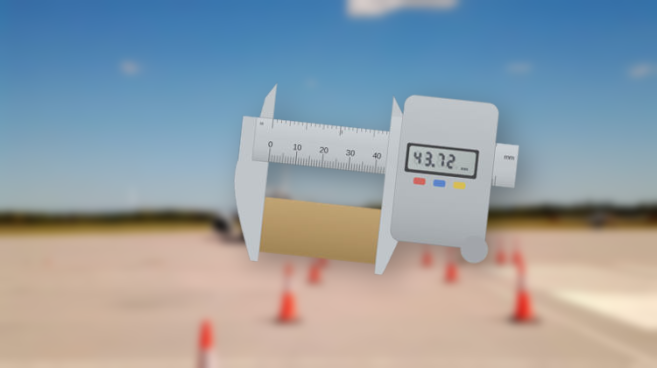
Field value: 43.72; mm
